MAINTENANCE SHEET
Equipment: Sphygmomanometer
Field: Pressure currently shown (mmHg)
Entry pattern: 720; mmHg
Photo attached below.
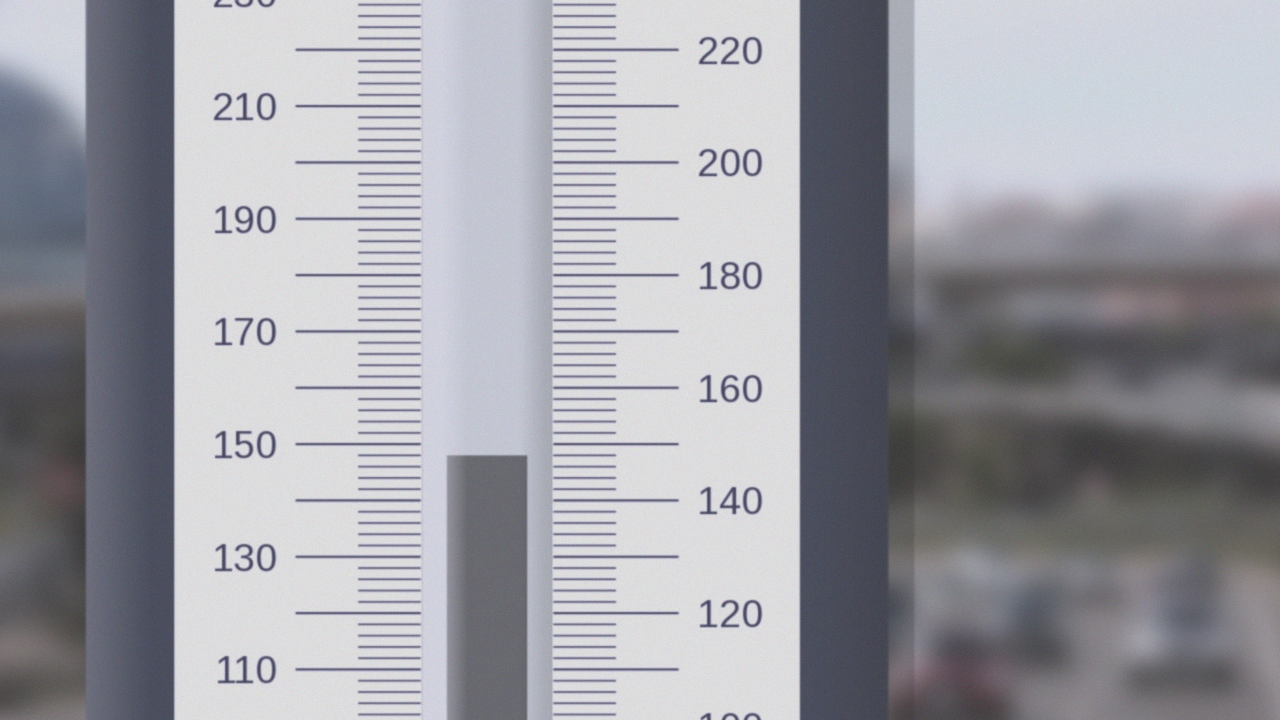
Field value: 148; mmHg
